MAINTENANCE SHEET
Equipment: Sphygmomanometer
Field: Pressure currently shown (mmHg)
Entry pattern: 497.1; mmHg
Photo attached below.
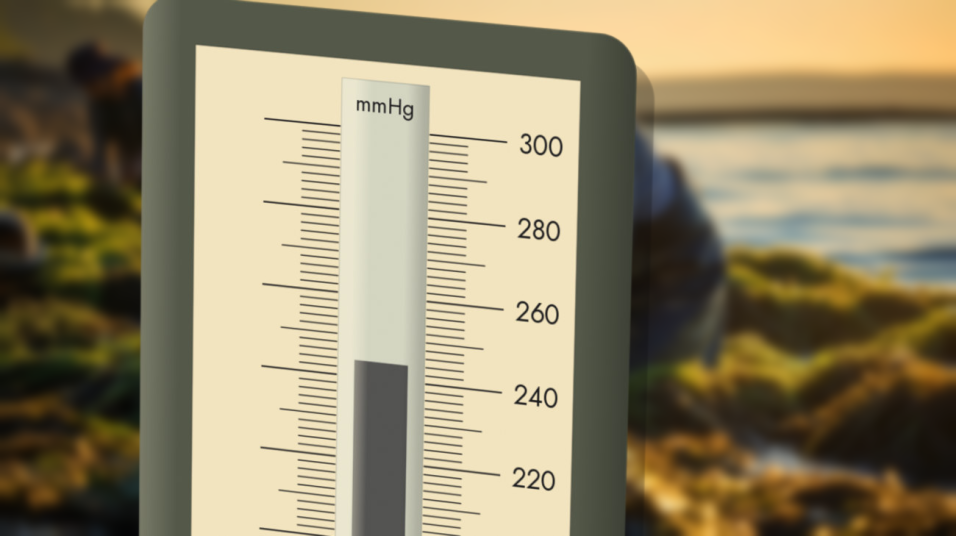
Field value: 244; mmHg
